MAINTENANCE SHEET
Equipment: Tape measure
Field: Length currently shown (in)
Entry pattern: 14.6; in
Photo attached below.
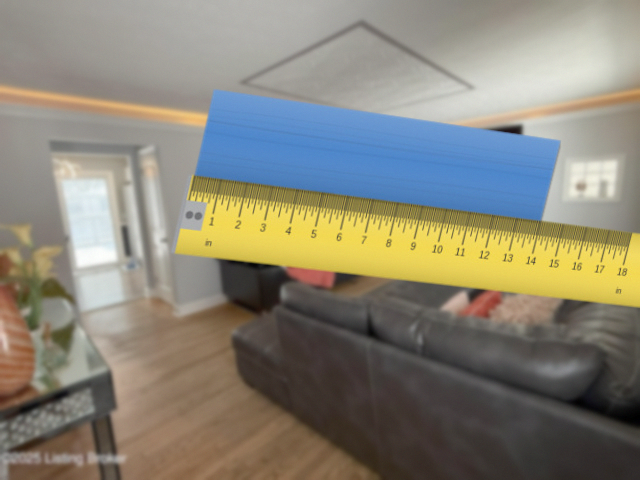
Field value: 14; in
